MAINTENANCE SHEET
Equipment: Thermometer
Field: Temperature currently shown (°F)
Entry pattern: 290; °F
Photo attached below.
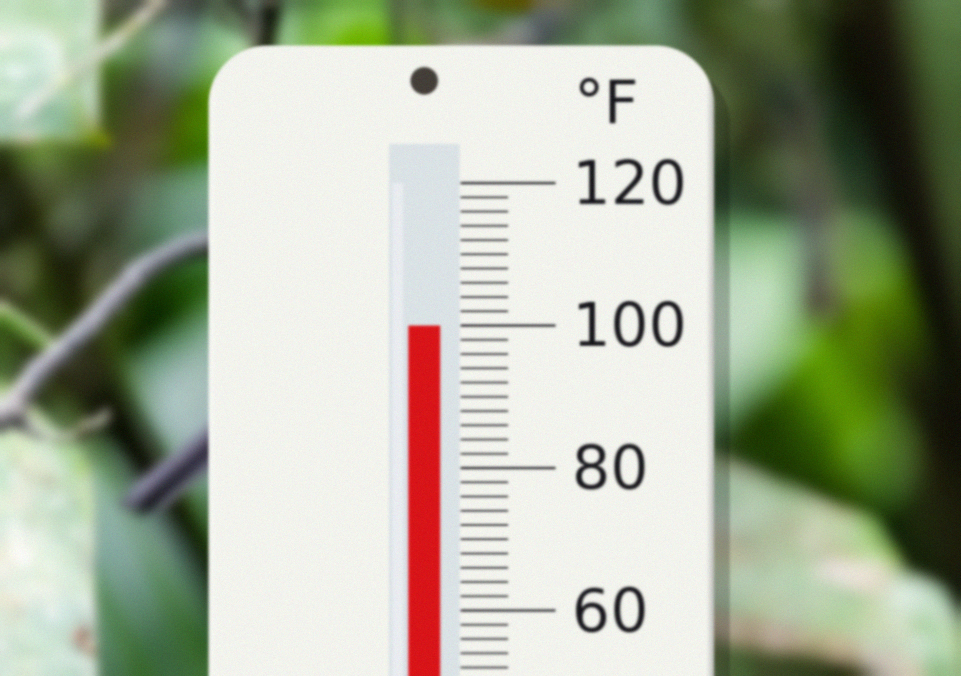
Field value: 100; °F
